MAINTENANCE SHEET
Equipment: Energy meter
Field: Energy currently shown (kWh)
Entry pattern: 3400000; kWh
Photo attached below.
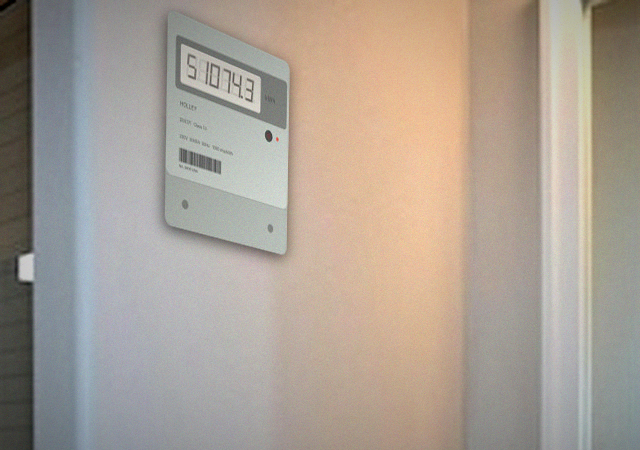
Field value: 51074.3; kWh
